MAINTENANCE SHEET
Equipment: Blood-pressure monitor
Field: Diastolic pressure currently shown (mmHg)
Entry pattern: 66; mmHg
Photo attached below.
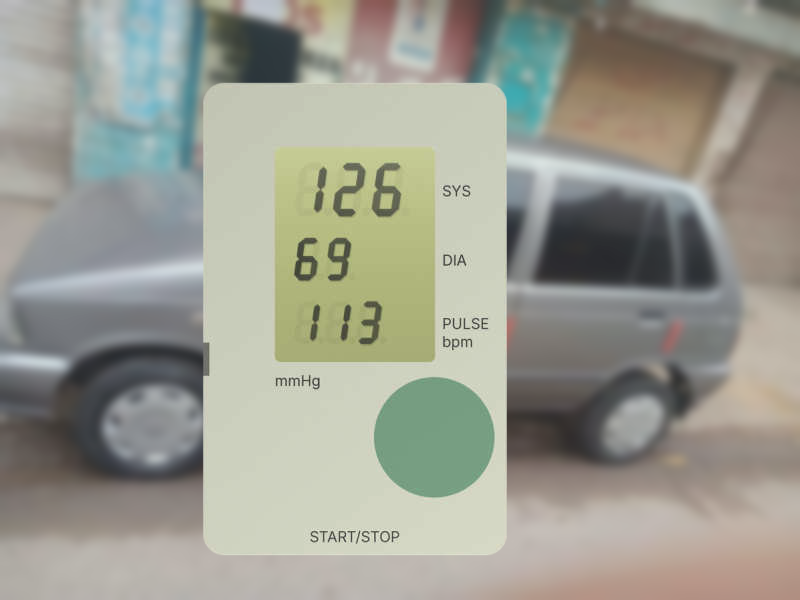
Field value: 69; mmHg
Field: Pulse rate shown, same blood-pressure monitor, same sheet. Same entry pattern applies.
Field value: 113; bpm
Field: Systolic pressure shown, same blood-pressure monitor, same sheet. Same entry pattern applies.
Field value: 126; mmHg
